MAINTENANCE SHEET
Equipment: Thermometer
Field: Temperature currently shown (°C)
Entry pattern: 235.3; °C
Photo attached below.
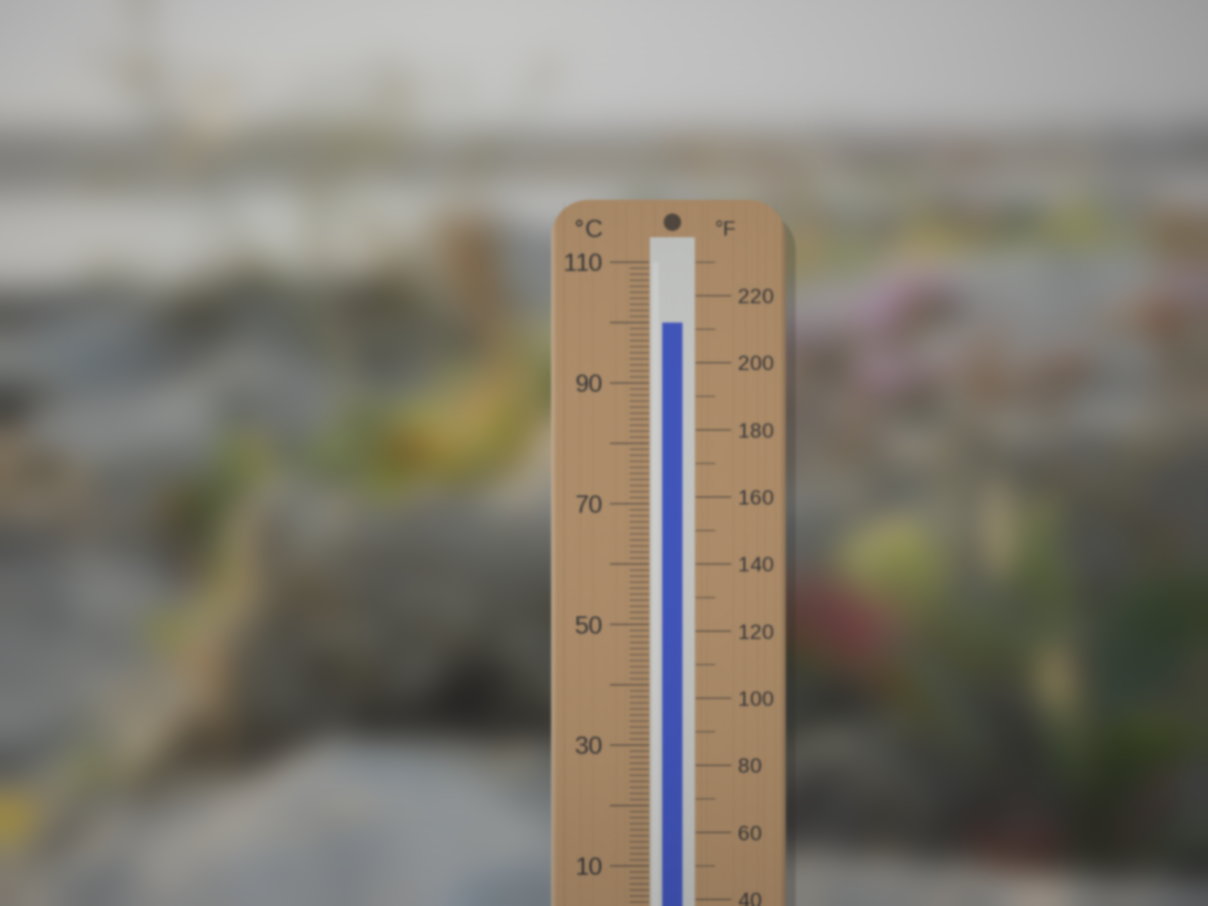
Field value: 100; °C
